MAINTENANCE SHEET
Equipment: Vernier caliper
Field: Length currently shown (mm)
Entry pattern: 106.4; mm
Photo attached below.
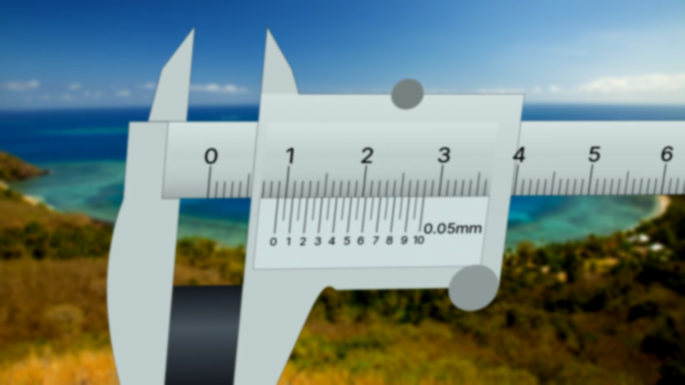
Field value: 9.0; mm
